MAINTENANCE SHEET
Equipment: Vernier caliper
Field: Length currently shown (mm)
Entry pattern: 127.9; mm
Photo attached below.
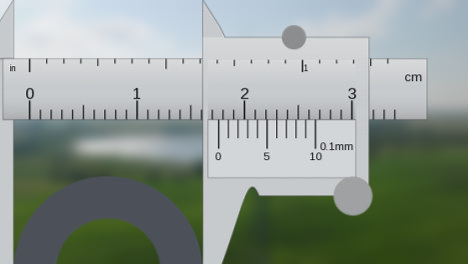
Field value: 17.6; mm
